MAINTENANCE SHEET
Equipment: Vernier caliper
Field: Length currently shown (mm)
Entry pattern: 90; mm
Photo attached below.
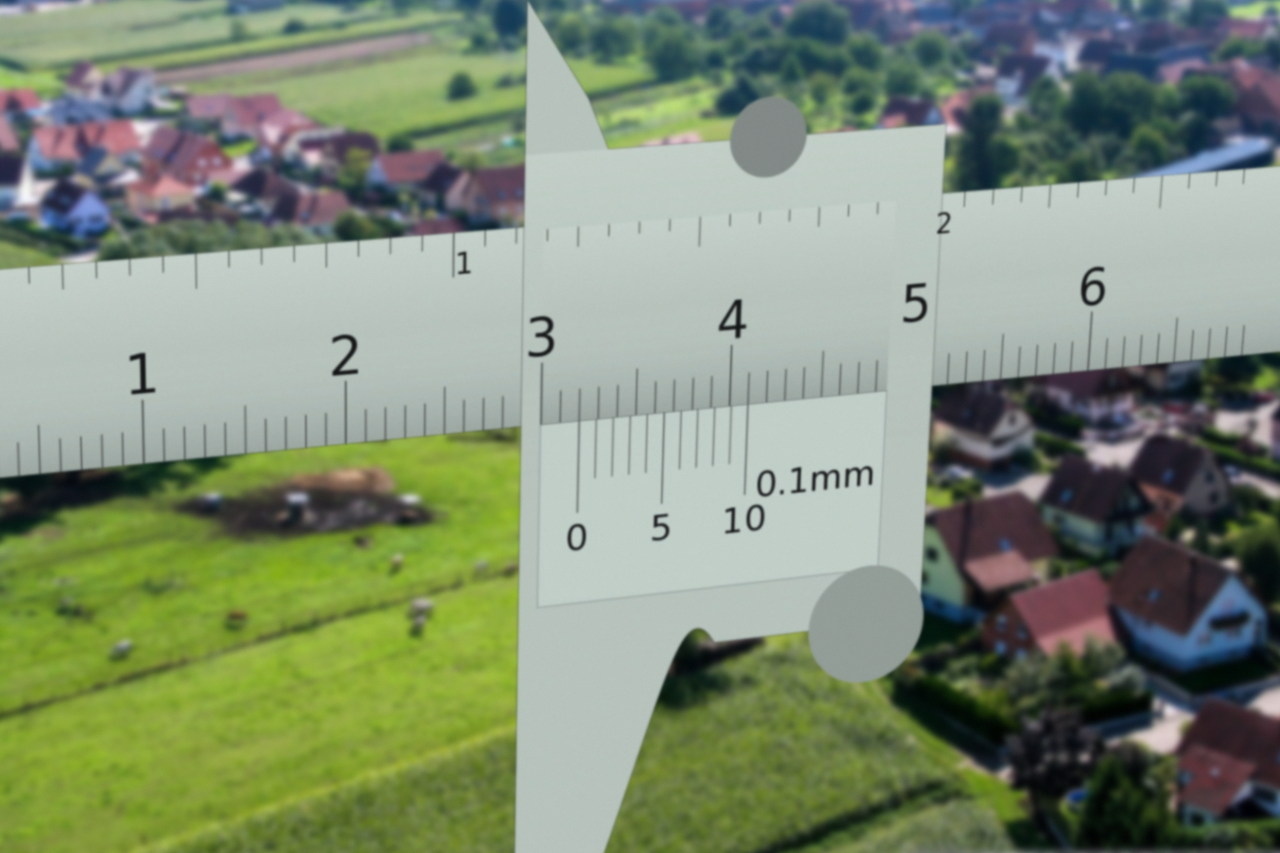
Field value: 32.0; mm
